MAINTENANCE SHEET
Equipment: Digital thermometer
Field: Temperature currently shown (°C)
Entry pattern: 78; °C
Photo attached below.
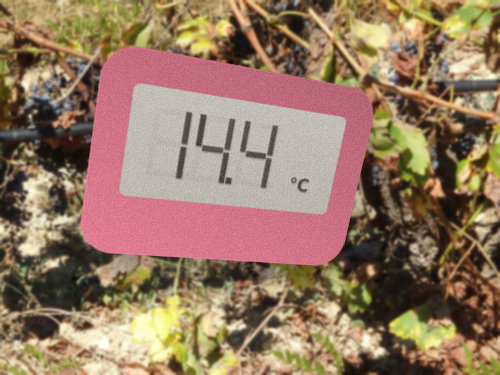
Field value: 14.4; °C
